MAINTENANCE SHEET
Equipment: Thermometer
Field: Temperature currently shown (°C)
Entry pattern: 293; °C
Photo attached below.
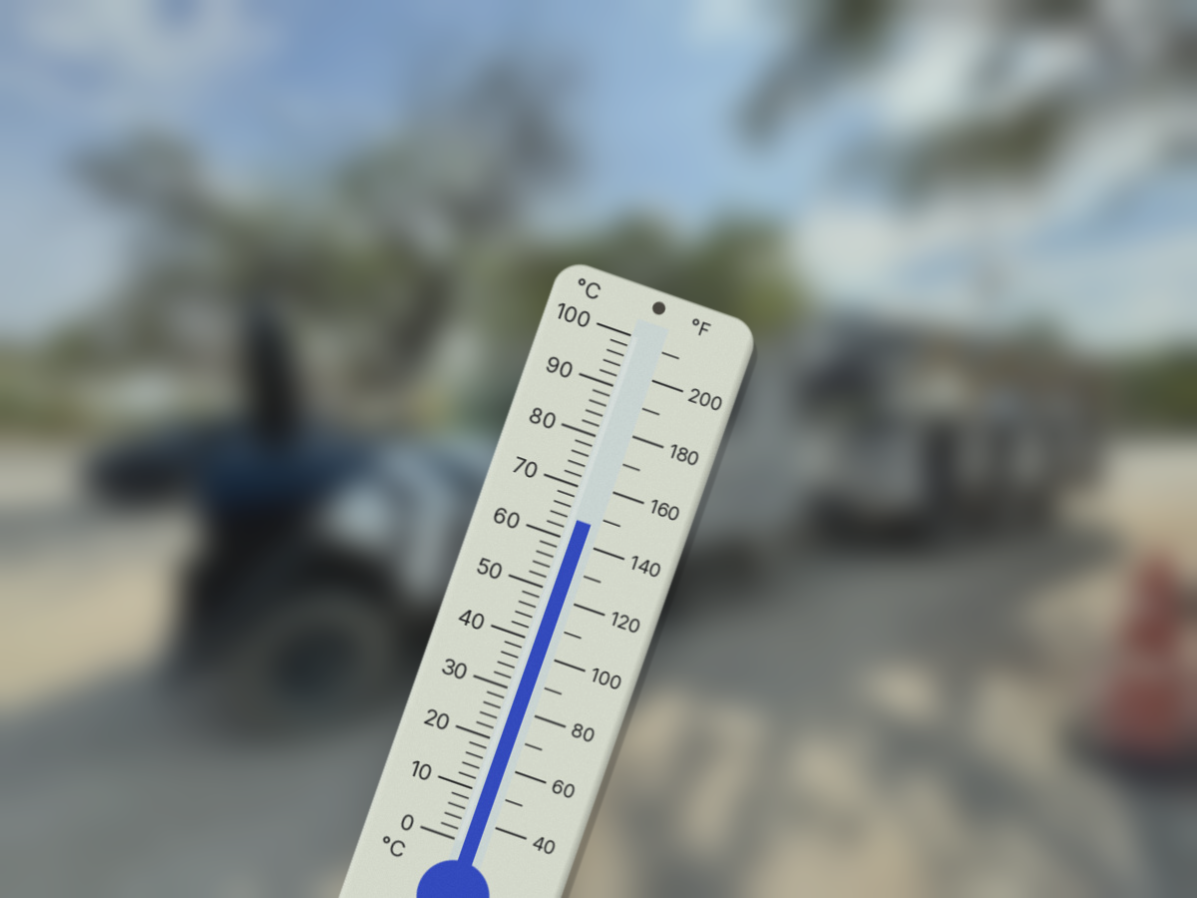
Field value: 64; °C
